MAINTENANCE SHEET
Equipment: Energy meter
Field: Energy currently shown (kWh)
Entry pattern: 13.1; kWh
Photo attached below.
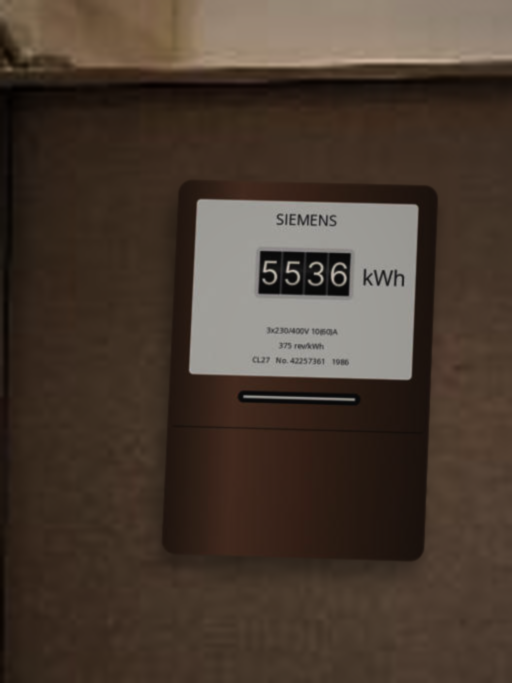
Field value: 5536; kWh
